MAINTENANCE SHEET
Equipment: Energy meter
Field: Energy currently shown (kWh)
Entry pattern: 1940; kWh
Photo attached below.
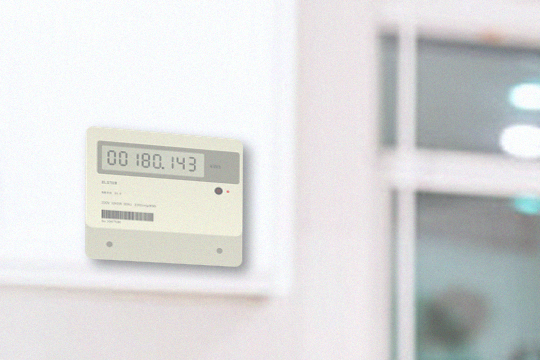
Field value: 180.143; kWh
